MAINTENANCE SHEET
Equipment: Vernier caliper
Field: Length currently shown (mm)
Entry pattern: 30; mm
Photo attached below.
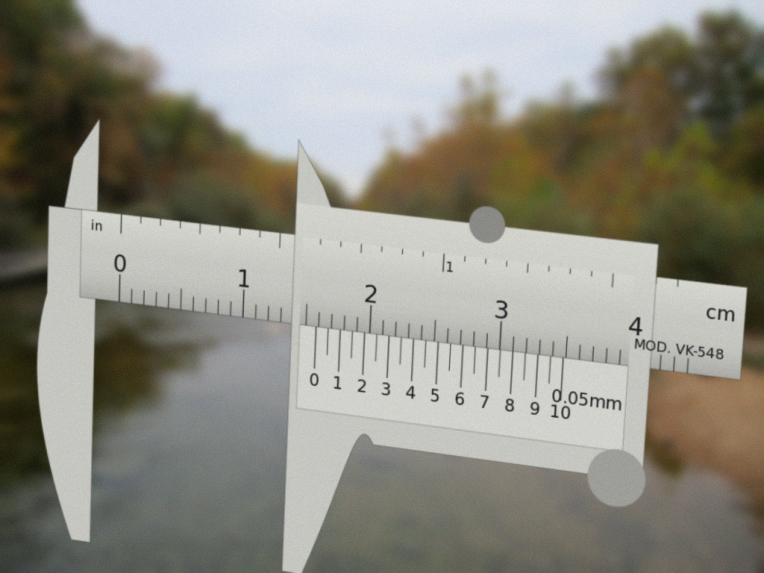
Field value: 15.8; mm
